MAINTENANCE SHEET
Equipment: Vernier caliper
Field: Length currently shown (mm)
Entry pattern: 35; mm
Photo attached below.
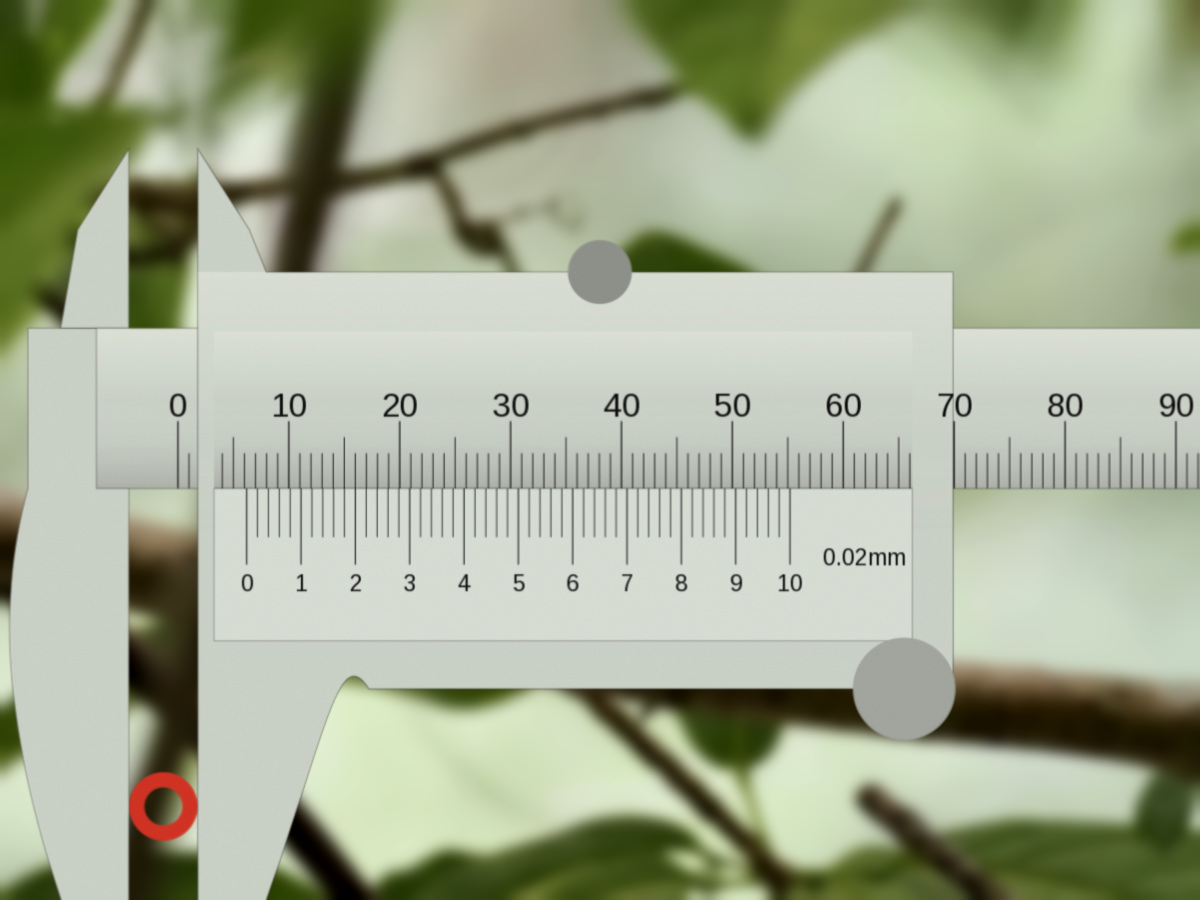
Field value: 6.2; mm
